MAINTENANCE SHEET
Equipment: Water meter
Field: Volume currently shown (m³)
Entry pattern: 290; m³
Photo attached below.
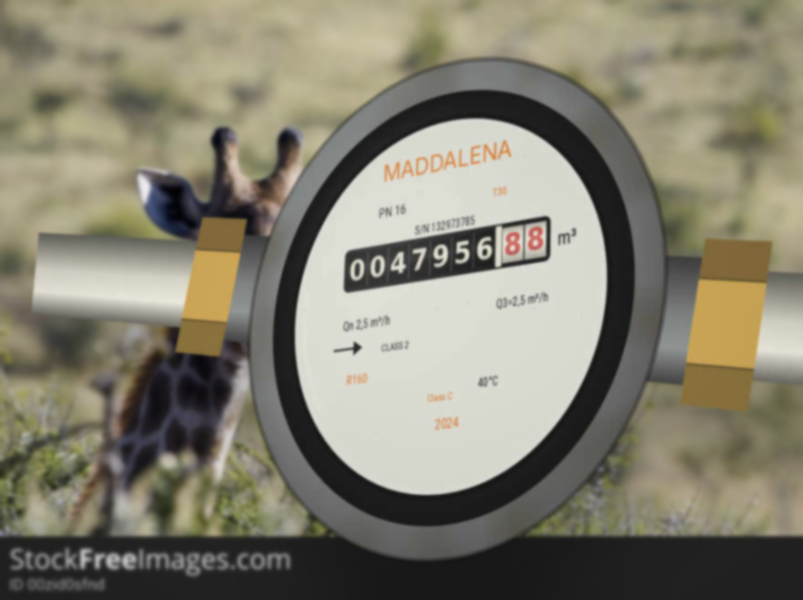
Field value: 47956.88; m³
